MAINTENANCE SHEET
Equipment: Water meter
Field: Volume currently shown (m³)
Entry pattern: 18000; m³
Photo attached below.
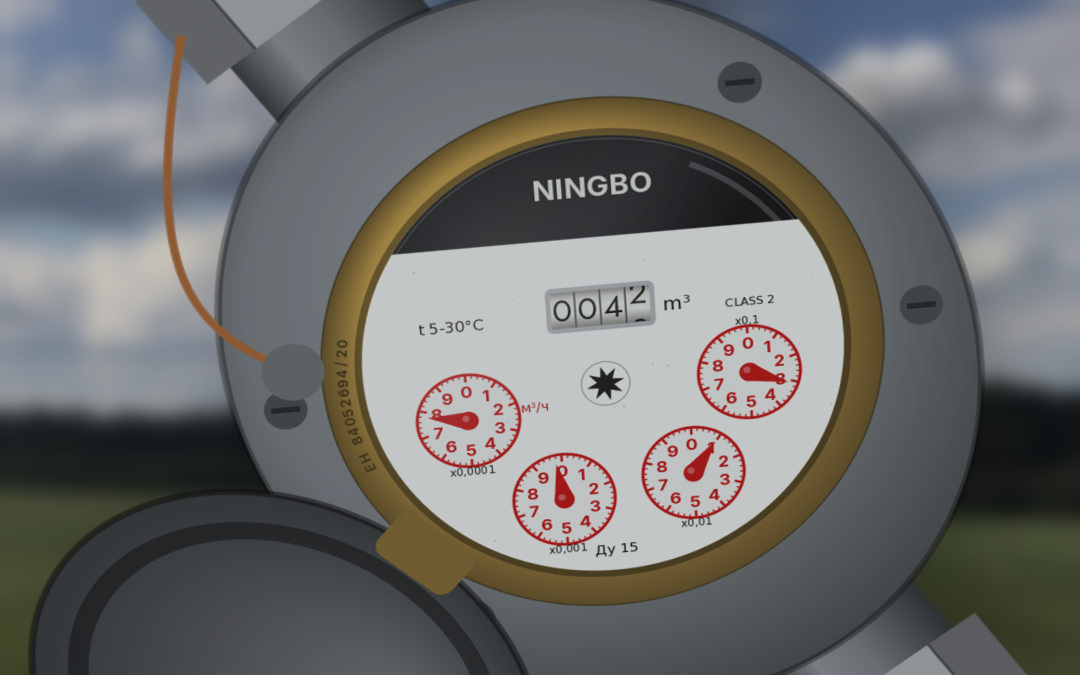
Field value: 42.3097; m³
